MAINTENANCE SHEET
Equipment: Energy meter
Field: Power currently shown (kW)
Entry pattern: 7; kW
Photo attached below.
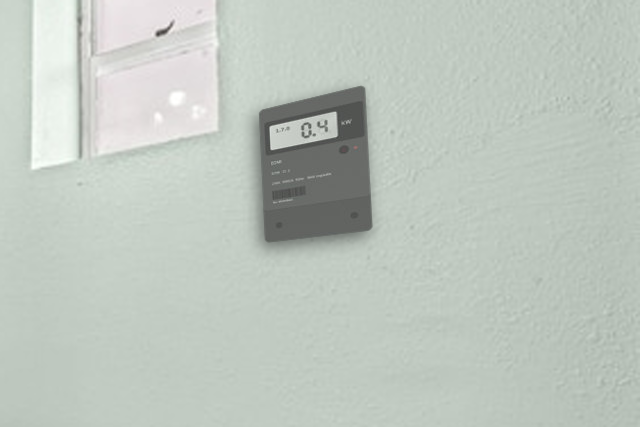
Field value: 0.4; kW
